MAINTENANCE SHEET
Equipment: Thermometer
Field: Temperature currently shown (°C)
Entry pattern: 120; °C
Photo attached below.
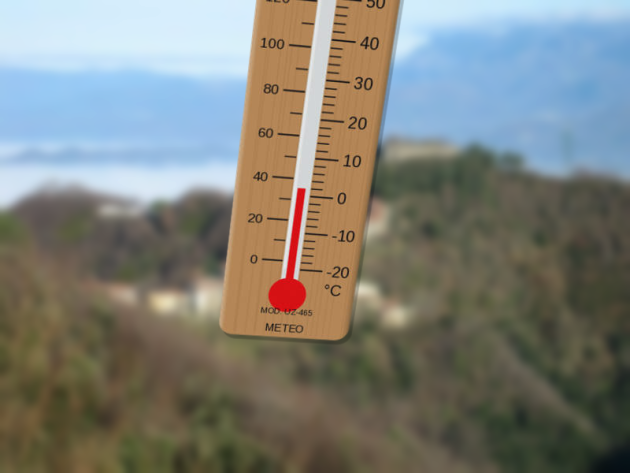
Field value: 2; °C
